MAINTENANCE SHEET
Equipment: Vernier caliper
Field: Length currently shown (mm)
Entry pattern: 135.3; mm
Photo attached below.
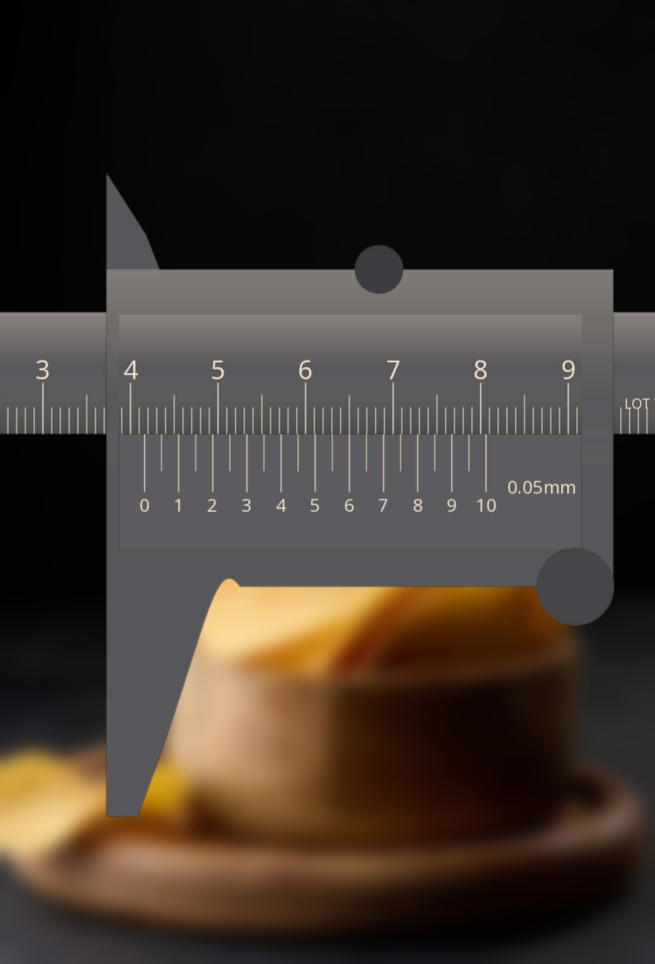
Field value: 41.6; mm
